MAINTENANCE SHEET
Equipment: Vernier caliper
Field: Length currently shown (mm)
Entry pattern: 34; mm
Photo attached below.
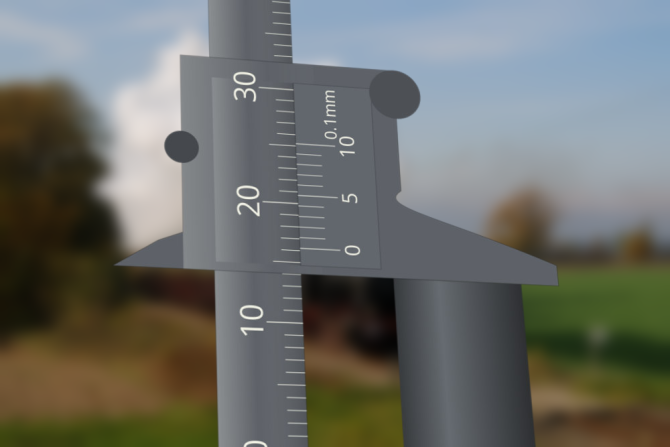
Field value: 16.2; mm
